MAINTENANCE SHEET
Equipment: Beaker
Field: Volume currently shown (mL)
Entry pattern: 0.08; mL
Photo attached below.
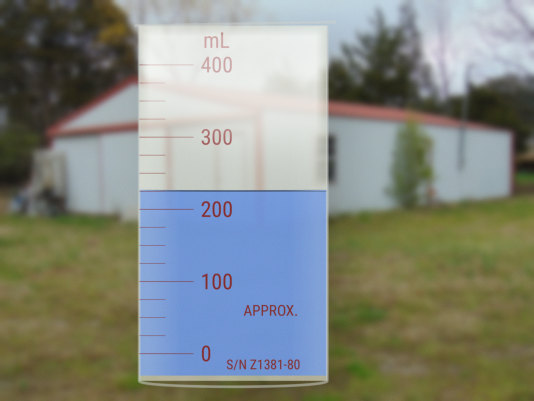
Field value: 225; mL
